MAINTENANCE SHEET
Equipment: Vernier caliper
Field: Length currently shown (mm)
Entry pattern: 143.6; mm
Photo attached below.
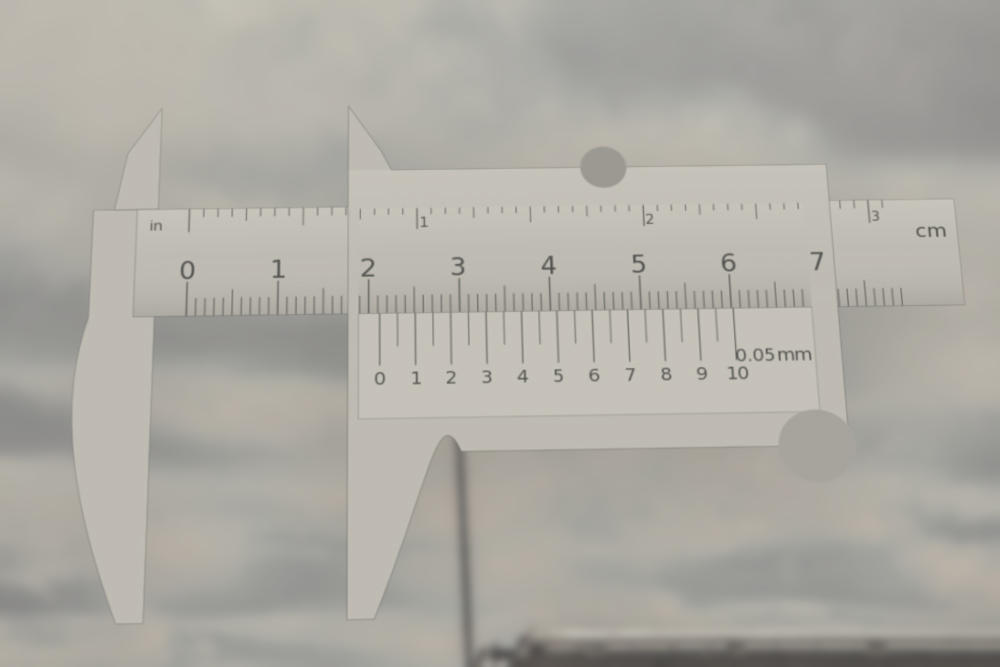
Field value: 21.2; mm
